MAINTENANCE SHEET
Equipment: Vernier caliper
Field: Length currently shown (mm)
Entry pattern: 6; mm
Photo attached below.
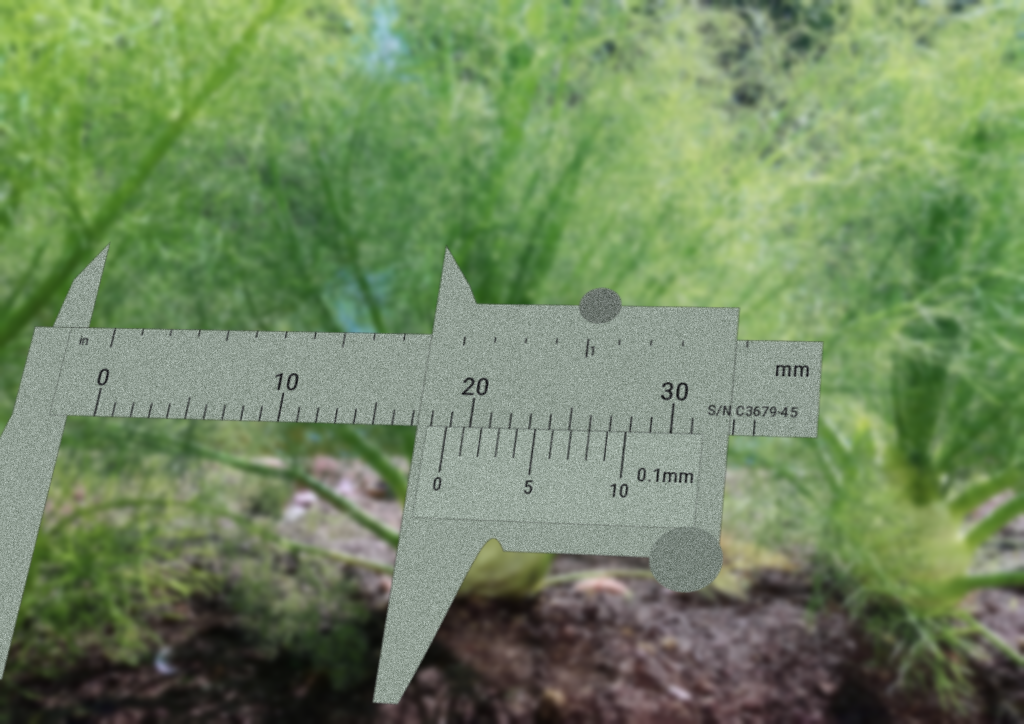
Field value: 18.8; mm
